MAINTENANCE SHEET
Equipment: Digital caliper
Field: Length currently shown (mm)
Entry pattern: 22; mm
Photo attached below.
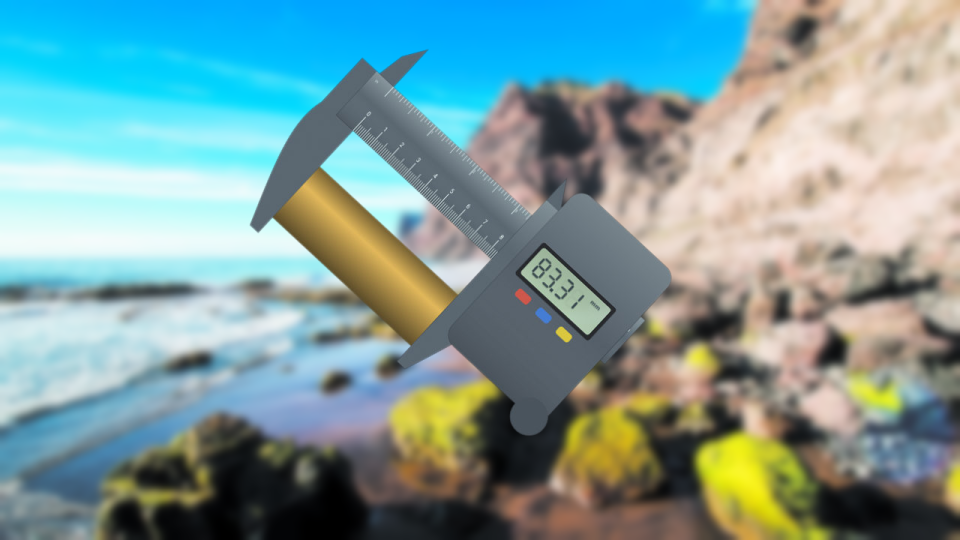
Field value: 83.31; mm
